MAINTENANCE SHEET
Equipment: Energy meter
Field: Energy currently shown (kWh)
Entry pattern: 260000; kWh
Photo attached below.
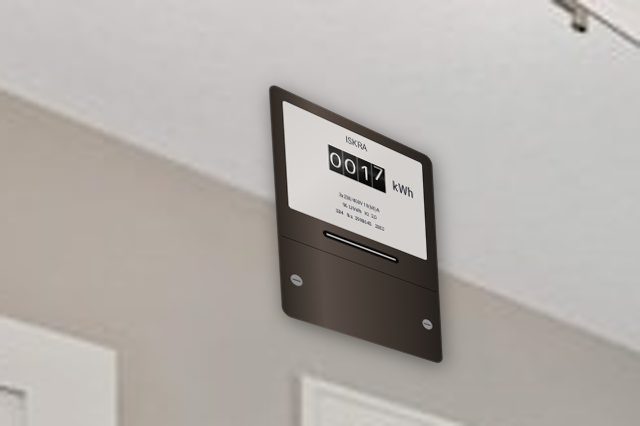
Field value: 17; kWh
